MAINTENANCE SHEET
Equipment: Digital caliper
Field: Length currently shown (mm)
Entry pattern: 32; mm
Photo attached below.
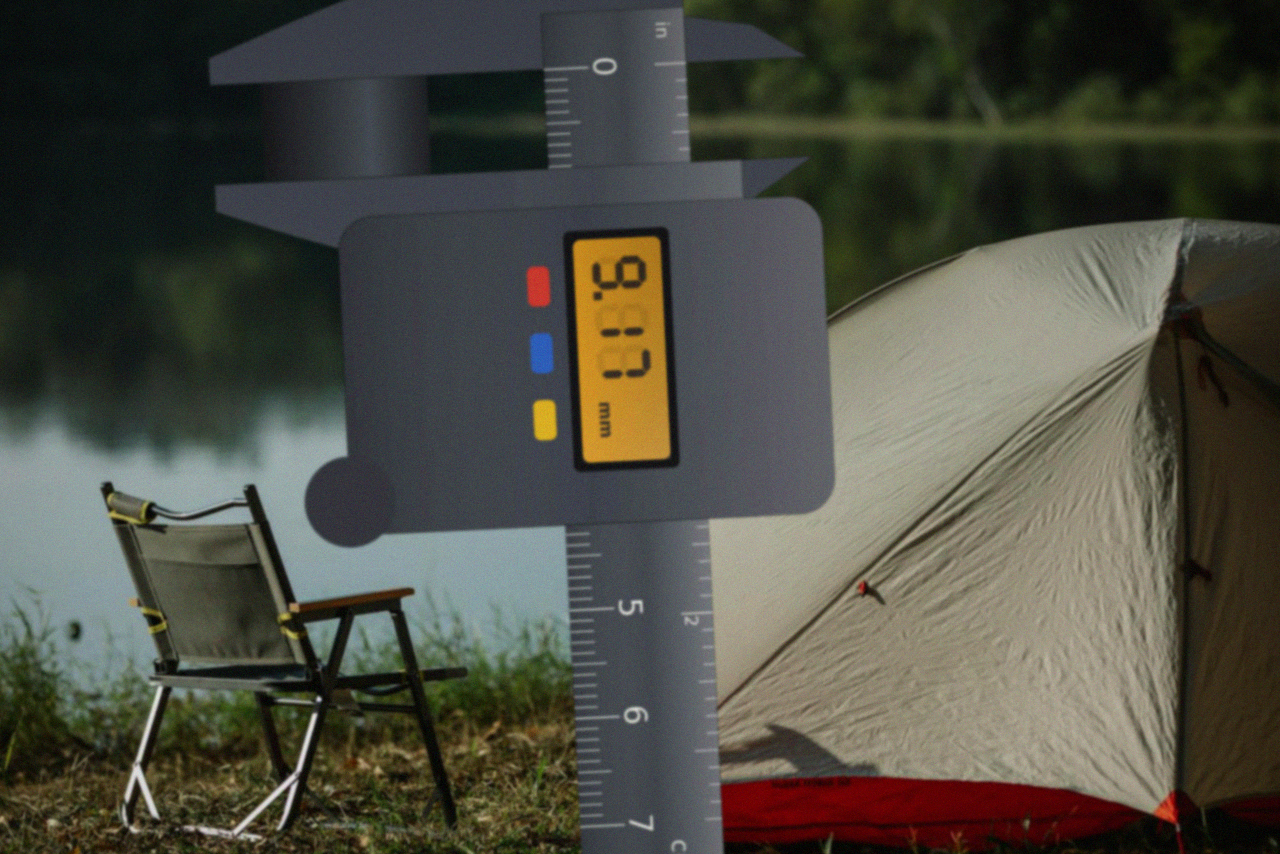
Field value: 9.17; mm
